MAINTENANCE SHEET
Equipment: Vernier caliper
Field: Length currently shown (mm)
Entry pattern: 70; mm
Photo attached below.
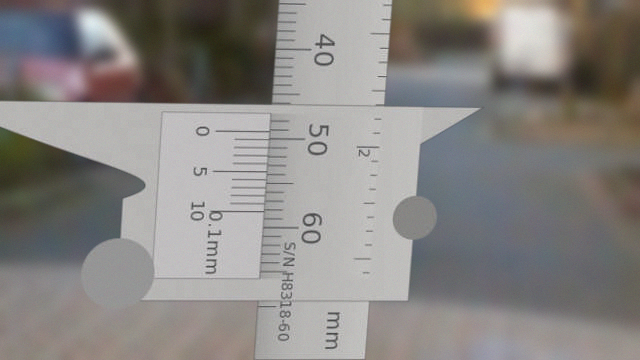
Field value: 49.2; mm
